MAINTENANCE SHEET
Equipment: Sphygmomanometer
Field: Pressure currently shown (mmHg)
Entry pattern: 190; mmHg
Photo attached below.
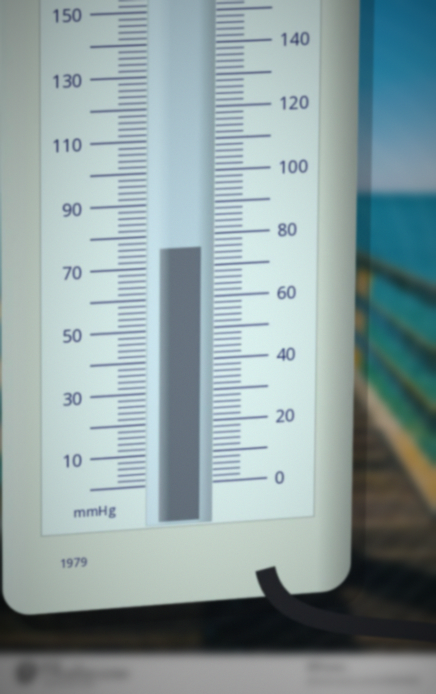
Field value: 76; mmHg
